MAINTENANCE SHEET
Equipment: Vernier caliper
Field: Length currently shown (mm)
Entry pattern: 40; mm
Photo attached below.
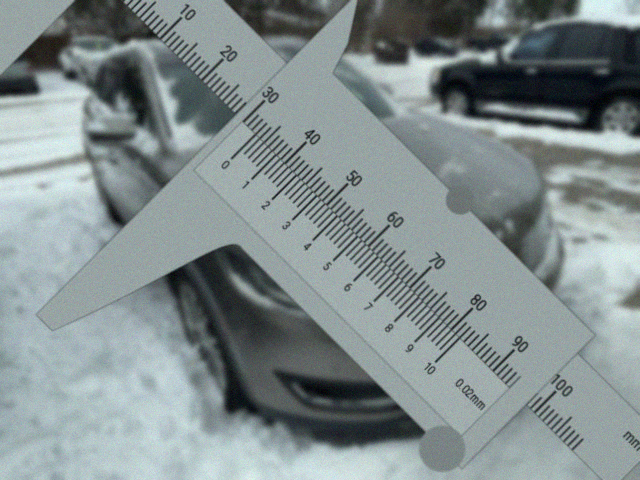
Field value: 33.0; mm
